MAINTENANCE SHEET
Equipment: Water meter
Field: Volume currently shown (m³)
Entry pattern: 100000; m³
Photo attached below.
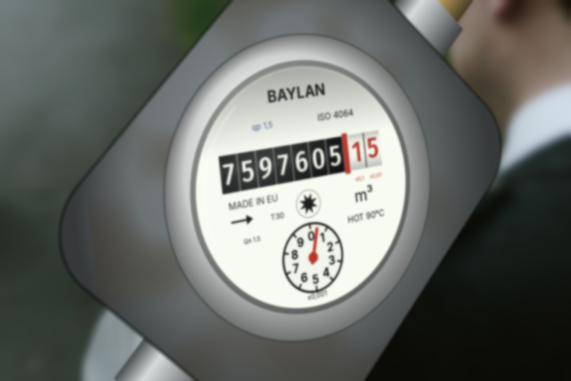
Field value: 7597605.150; m³
